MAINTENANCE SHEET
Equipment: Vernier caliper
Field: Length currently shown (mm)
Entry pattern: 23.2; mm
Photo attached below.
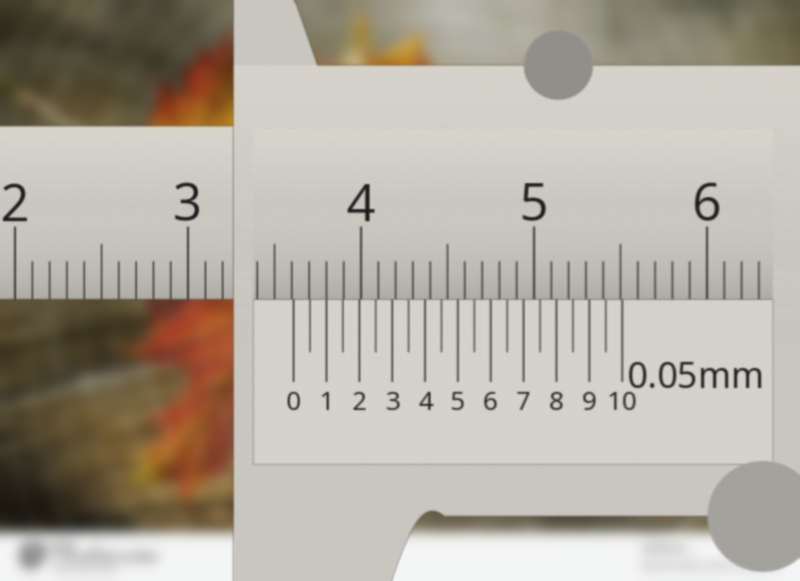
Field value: 36.1; mm
